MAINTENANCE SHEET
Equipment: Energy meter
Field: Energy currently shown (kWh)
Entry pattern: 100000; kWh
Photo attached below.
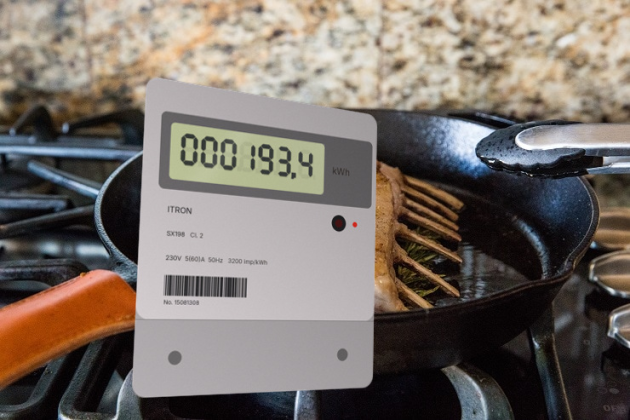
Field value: 193.4; kWh
